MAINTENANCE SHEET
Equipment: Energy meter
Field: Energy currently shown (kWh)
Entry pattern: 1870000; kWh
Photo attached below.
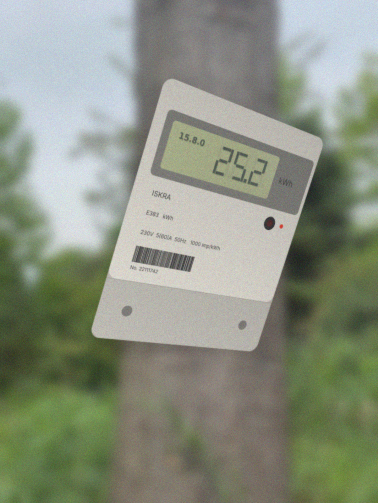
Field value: 25.2; kWh
